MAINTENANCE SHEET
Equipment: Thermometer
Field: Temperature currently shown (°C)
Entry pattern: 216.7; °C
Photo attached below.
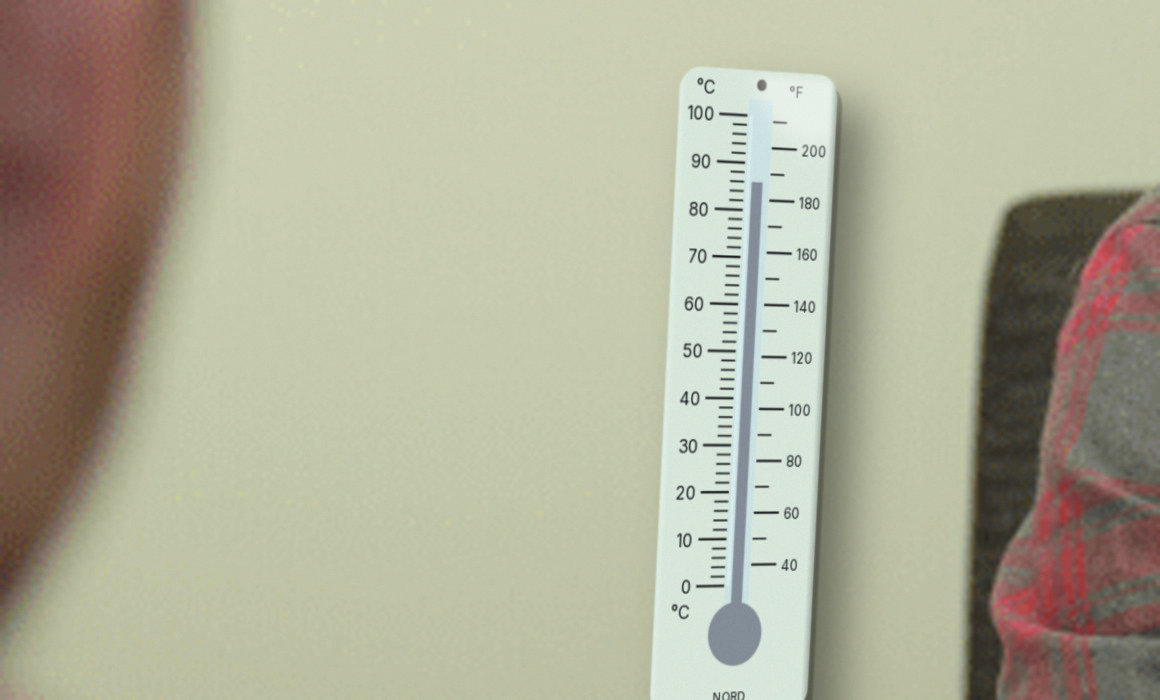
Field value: 86; °C
